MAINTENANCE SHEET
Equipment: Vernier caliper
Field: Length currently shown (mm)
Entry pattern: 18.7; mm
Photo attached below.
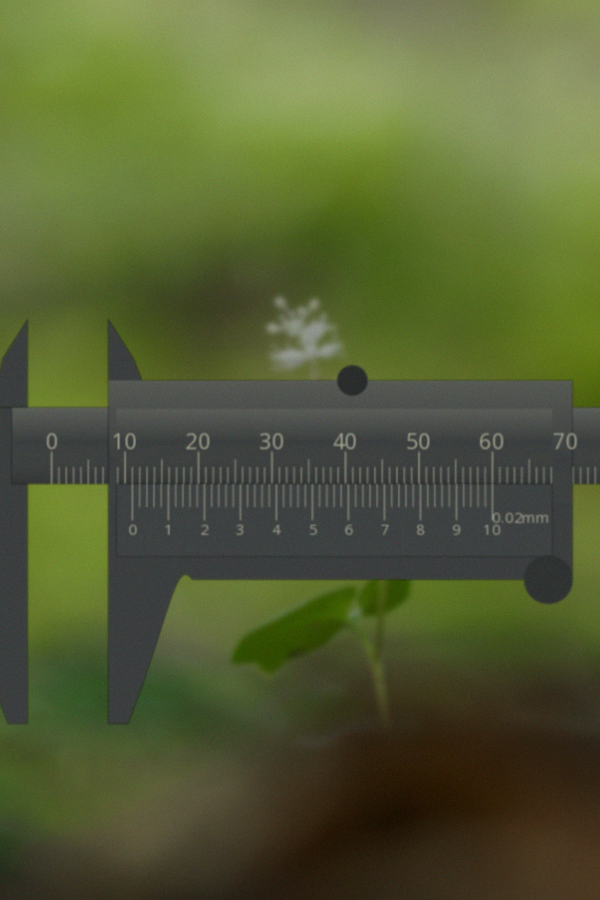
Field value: 11.0; mm
